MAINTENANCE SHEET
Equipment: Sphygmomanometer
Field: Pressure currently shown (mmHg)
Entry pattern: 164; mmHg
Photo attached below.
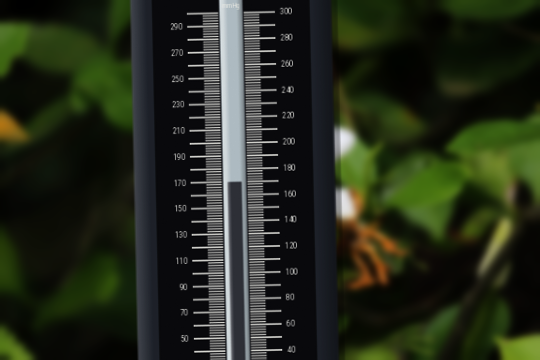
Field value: 170; mmHg
